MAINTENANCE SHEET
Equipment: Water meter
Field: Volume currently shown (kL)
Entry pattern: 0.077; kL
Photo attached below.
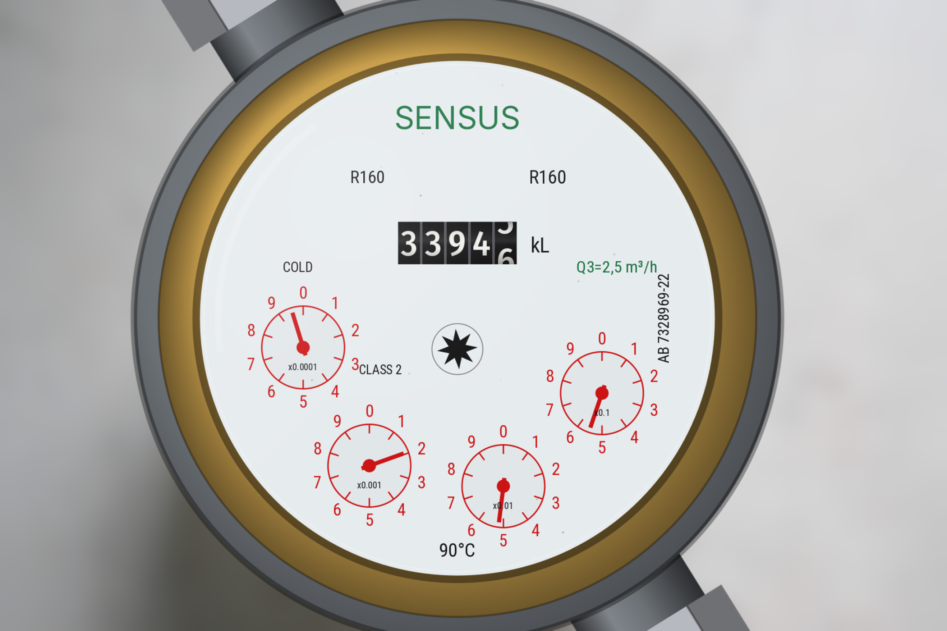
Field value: 33945.5519; kL
